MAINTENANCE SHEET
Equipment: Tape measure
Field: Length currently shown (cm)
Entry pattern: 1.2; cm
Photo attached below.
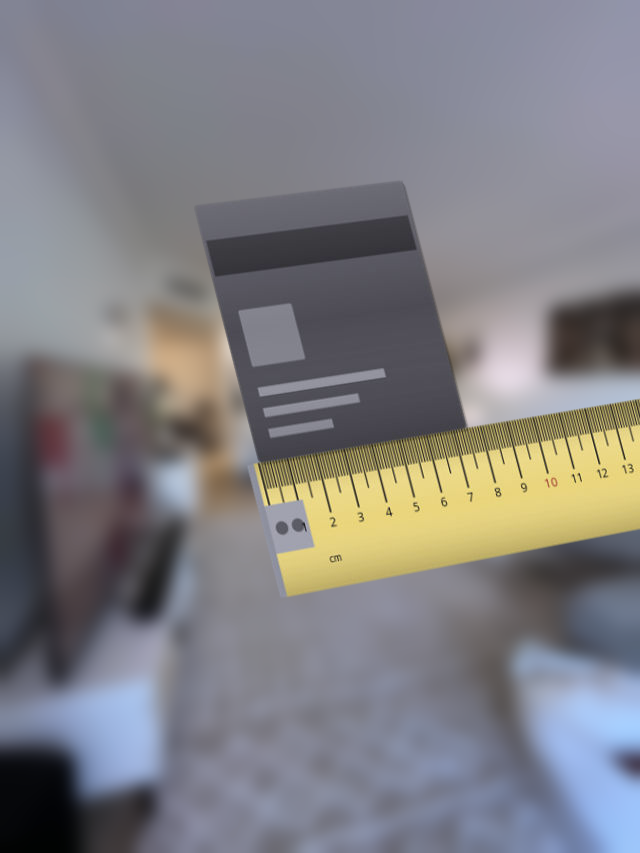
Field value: 7.5; cm
